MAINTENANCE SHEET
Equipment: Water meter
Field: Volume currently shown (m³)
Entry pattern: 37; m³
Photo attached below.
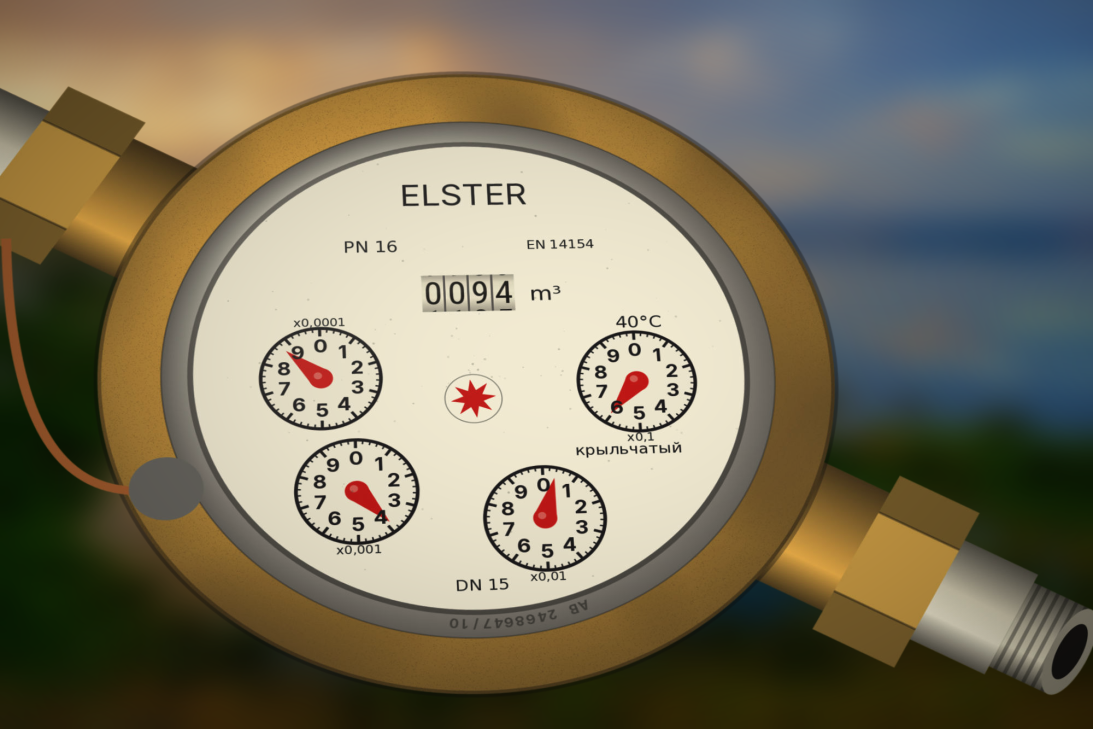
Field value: 94.6038; m³
